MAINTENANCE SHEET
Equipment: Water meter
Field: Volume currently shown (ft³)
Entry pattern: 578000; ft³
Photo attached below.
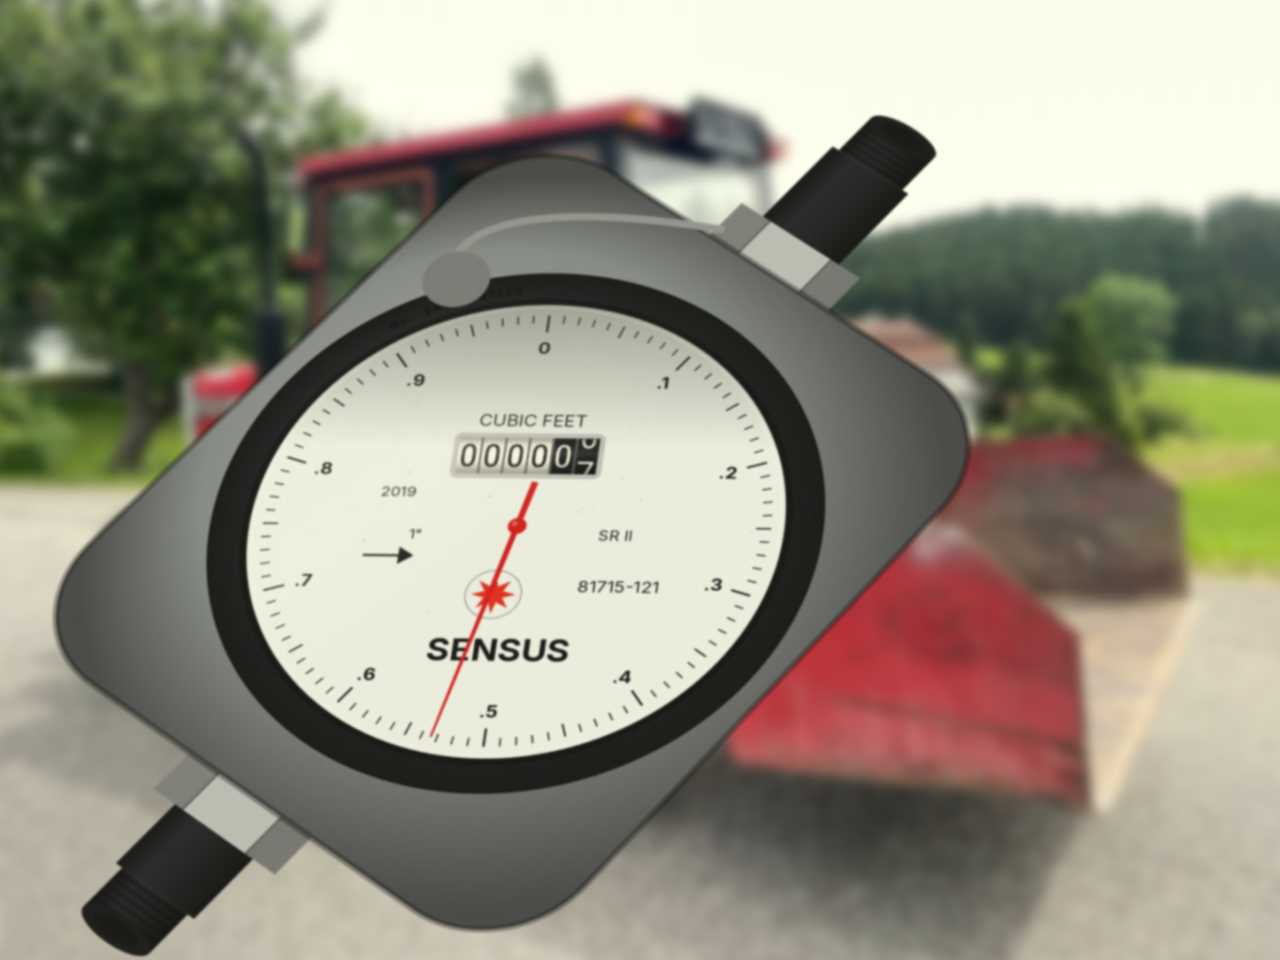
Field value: 6.53; ft³
